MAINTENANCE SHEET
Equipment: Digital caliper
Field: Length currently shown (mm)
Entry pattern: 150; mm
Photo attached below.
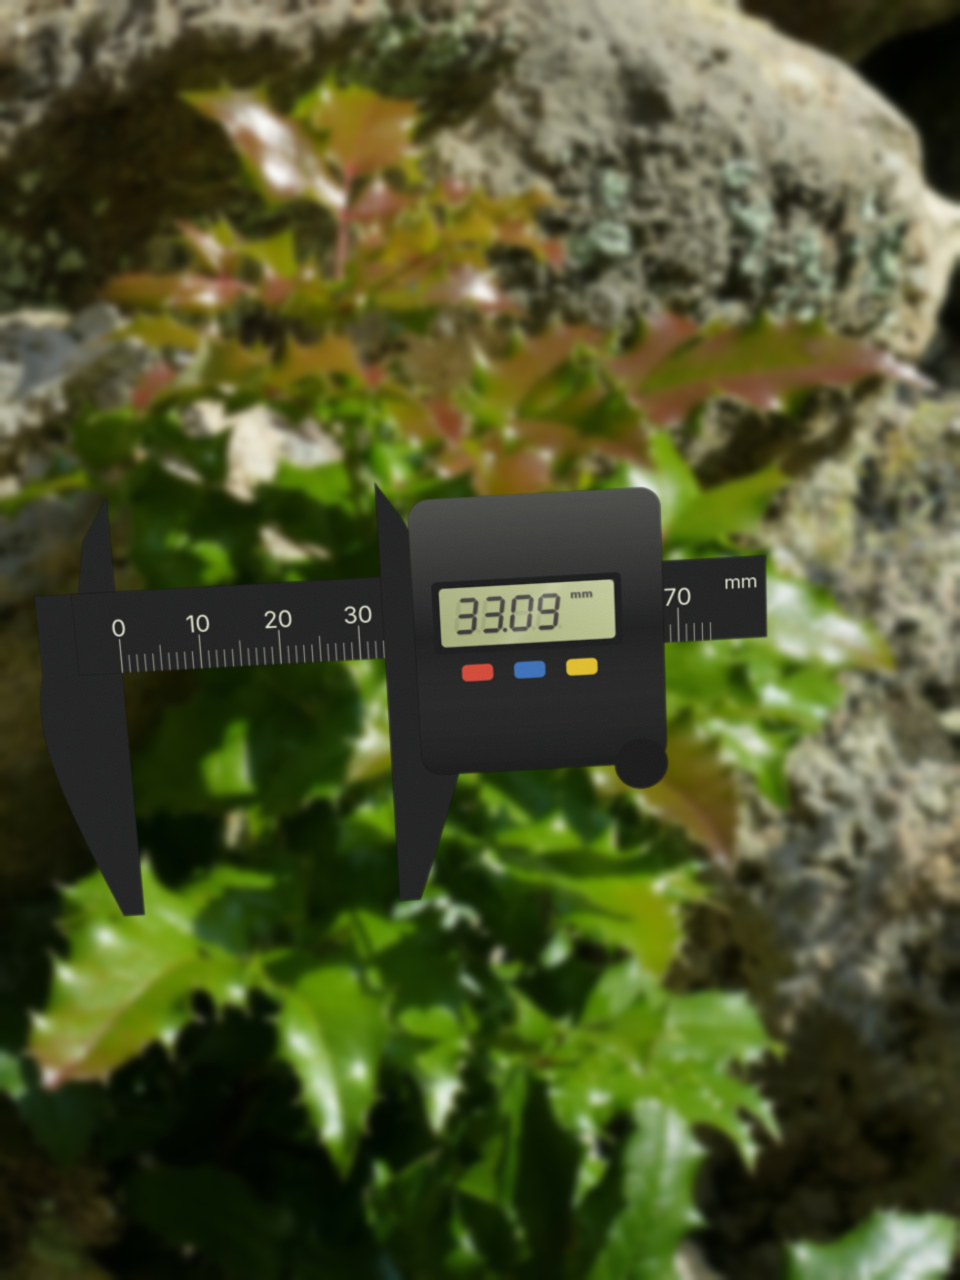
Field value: 33.09; mm
